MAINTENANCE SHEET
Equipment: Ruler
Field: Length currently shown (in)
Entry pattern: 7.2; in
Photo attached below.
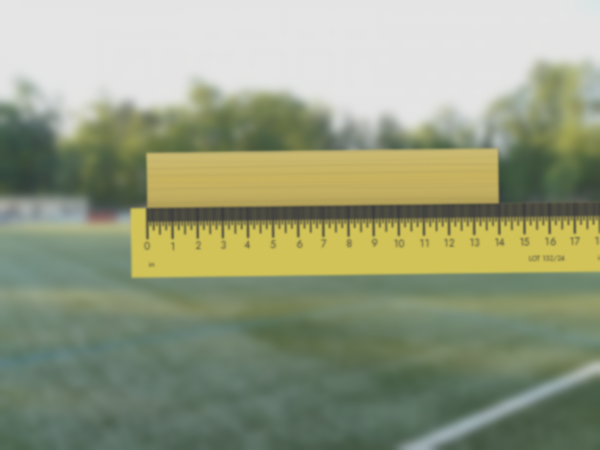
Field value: 14; in
